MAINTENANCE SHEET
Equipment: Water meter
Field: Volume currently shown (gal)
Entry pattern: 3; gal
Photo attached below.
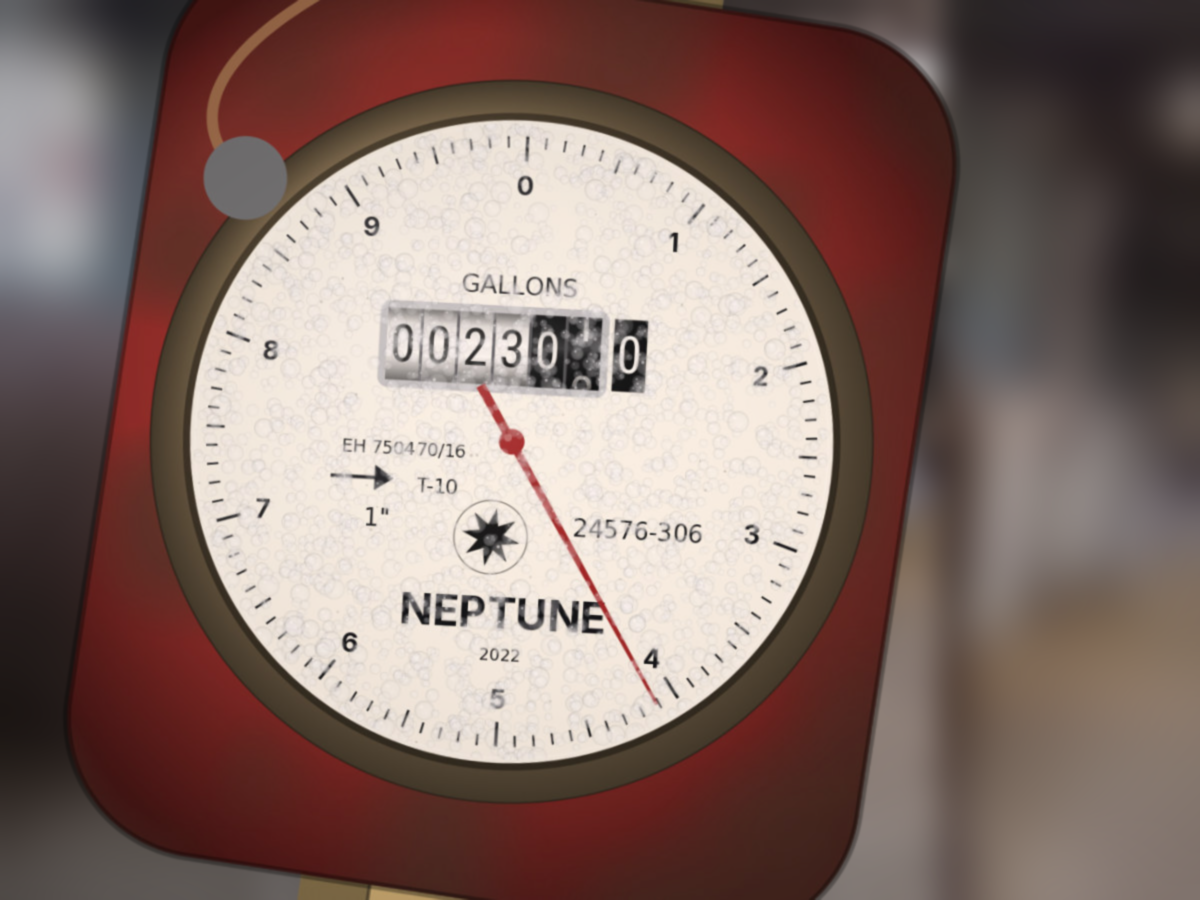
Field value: 23014.1; gal
